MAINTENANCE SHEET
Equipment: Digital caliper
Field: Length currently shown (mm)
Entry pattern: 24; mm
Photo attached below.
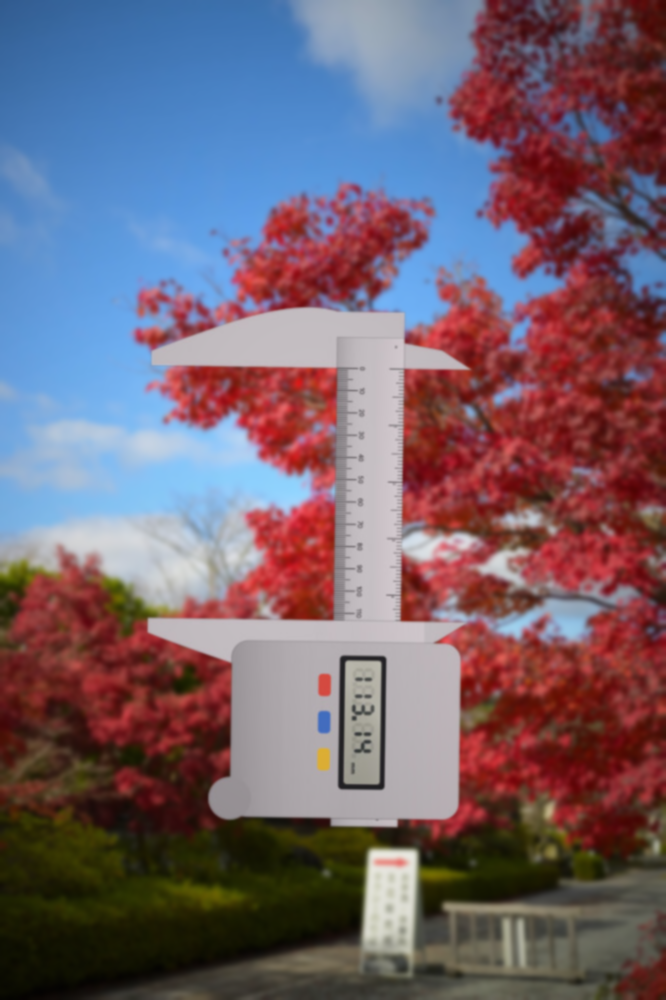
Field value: 113.14; mm
